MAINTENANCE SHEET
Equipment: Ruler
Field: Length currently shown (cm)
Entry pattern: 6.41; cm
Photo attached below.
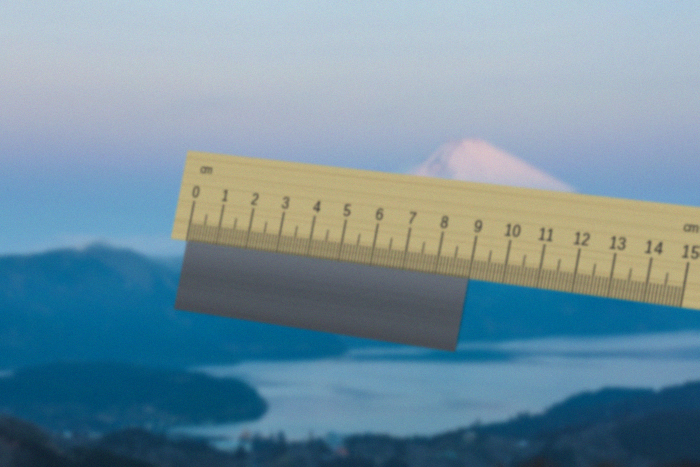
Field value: 9; cm
